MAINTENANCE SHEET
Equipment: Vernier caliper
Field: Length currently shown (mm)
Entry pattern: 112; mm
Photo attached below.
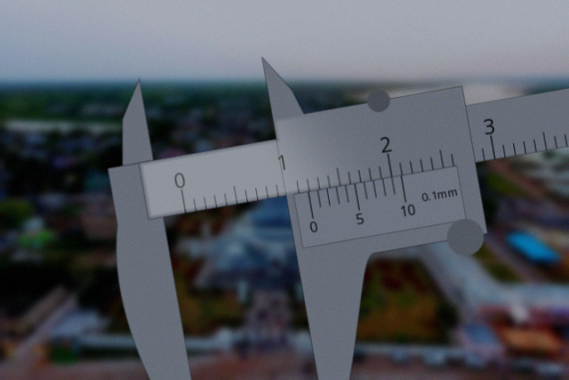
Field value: 11.9; mm
